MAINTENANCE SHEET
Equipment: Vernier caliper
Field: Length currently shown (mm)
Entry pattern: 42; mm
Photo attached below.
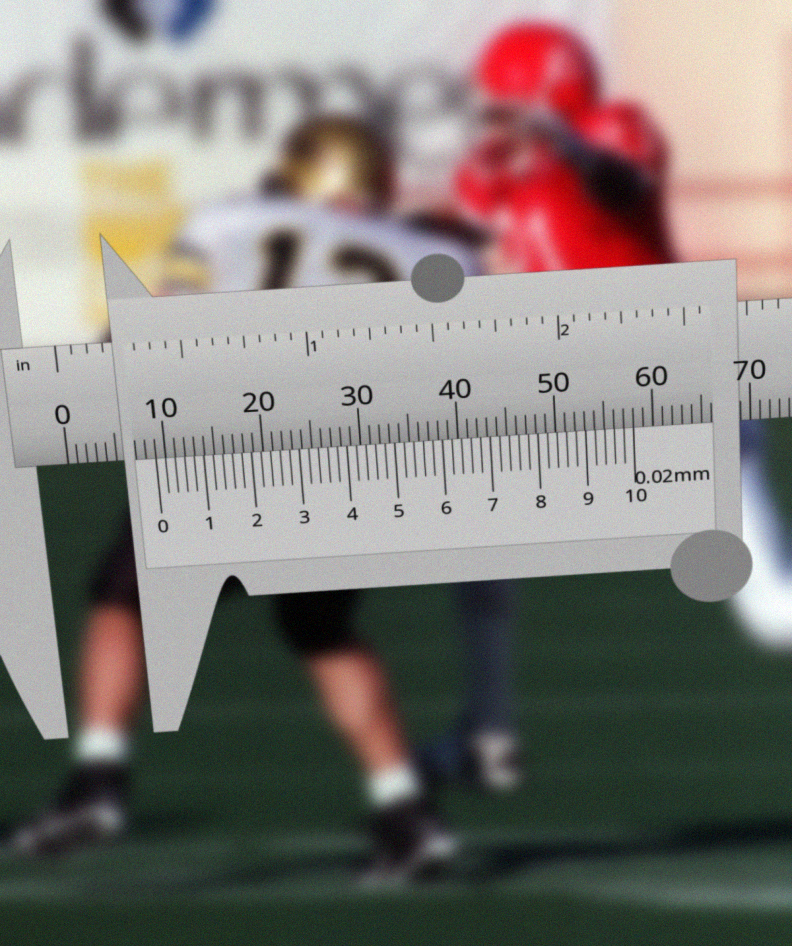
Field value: 9.0; mm
